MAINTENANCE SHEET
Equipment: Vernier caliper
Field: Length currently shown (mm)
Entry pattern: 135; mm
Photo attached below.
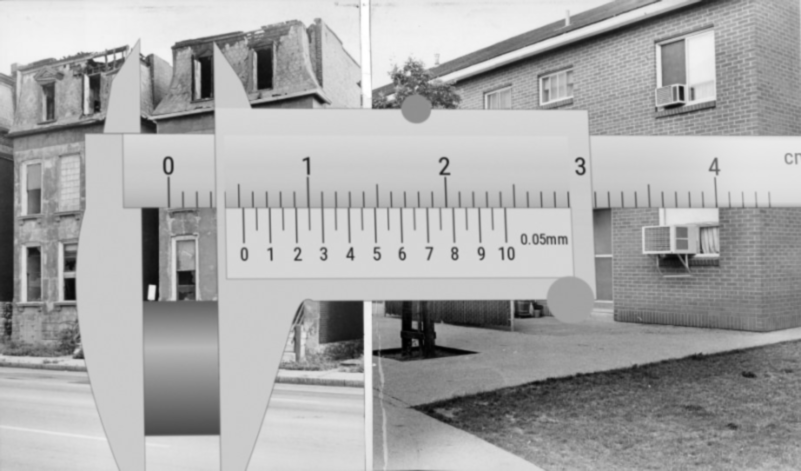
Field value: 5.3; mm
